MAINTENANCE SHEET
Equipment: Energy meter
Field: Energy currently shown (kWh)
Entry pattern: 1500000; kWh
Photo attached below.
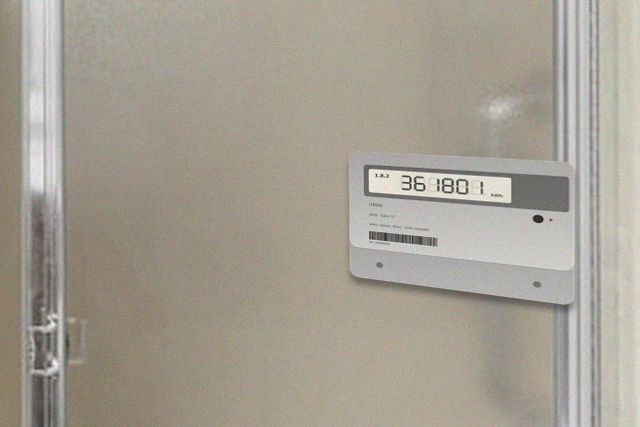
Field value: 361801; kWh
